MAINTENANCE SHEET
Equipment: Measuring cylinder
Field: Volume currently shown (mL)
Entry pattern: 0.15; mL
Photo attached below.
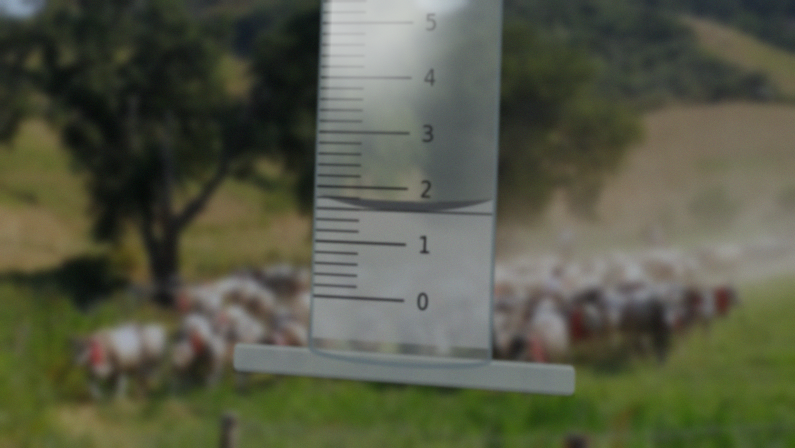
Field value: 1.6; mL
